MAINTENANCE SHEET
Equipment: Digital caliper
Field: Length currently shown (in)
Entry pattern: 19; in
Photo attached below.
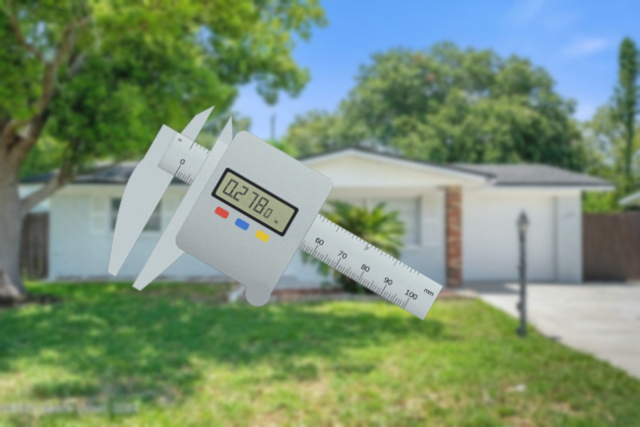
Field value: 0.2780; in
